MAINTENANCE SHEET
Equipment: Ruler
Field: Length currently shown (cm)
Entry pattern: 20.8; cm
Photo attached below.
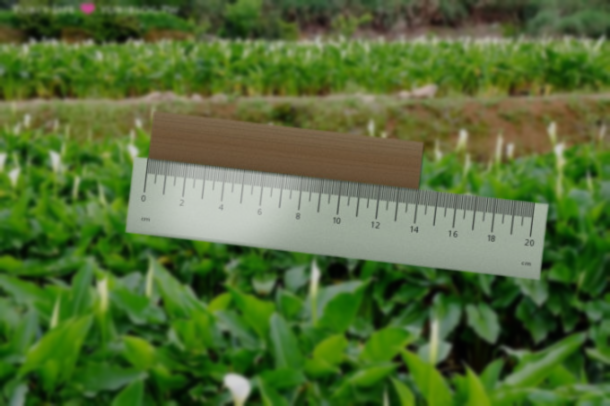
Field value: 14; cm
